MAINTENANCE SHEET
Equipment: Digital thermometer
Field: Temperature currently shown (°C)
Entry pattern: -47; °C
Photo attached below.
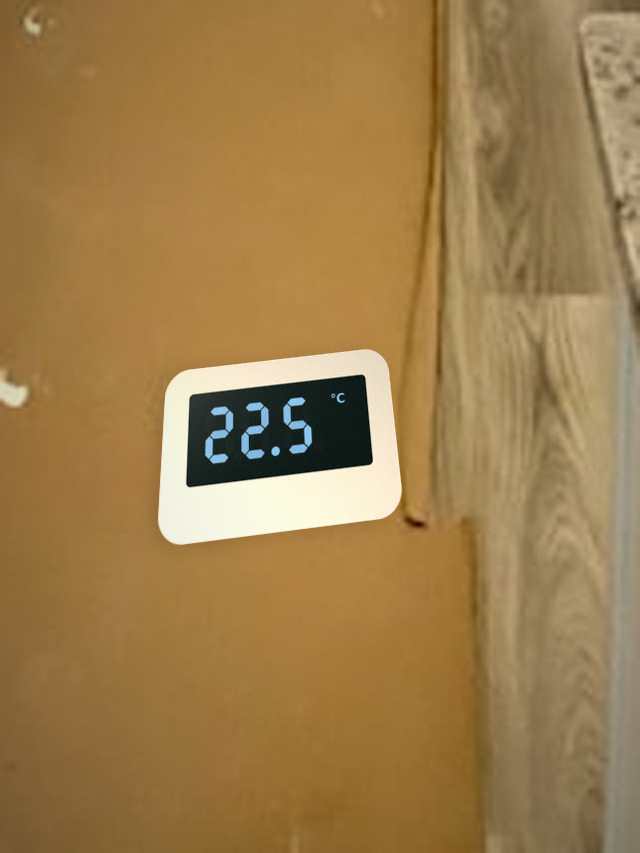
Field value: 22.5; °C
